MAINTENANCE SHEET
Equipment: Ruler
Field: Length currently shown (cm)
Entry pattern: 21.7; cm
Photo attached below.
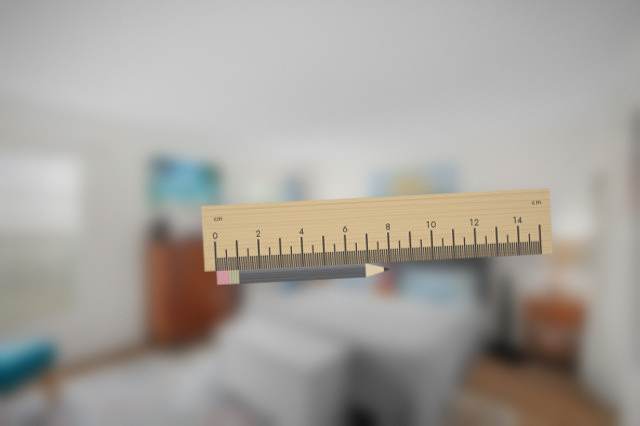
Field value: 8; cm
